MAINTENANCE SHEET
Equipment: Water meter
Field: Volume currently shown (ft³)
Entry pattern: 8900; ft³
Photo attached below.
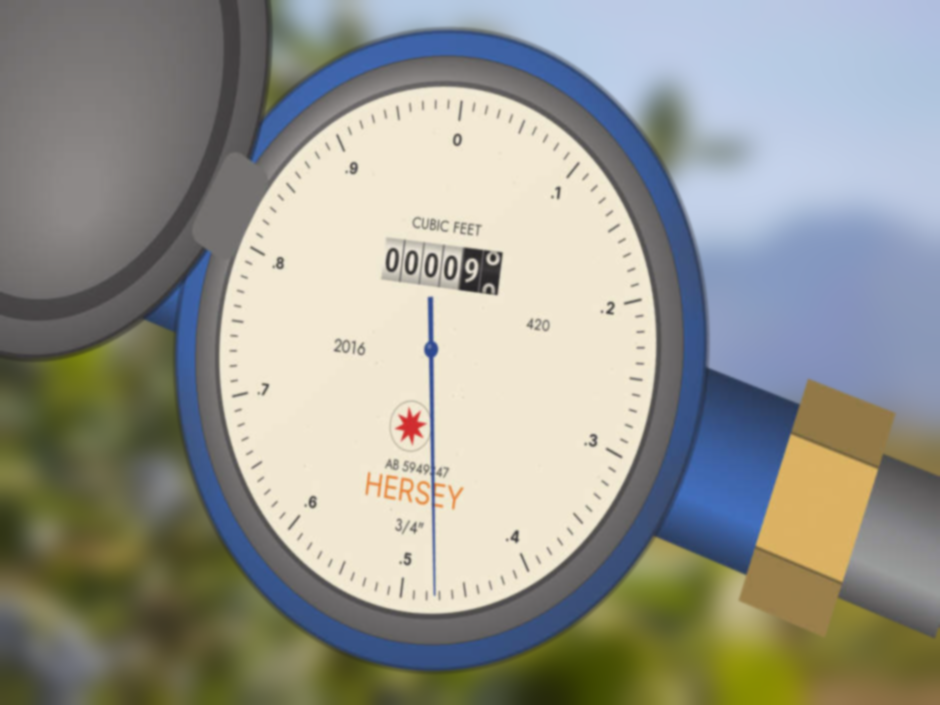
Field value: 98.47; ft³
